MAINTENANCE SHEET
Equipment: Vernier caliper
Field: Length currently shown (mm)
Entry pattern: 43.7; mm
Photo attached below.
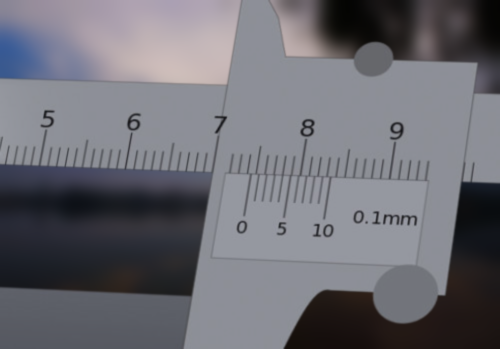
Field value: 74.4; mm
